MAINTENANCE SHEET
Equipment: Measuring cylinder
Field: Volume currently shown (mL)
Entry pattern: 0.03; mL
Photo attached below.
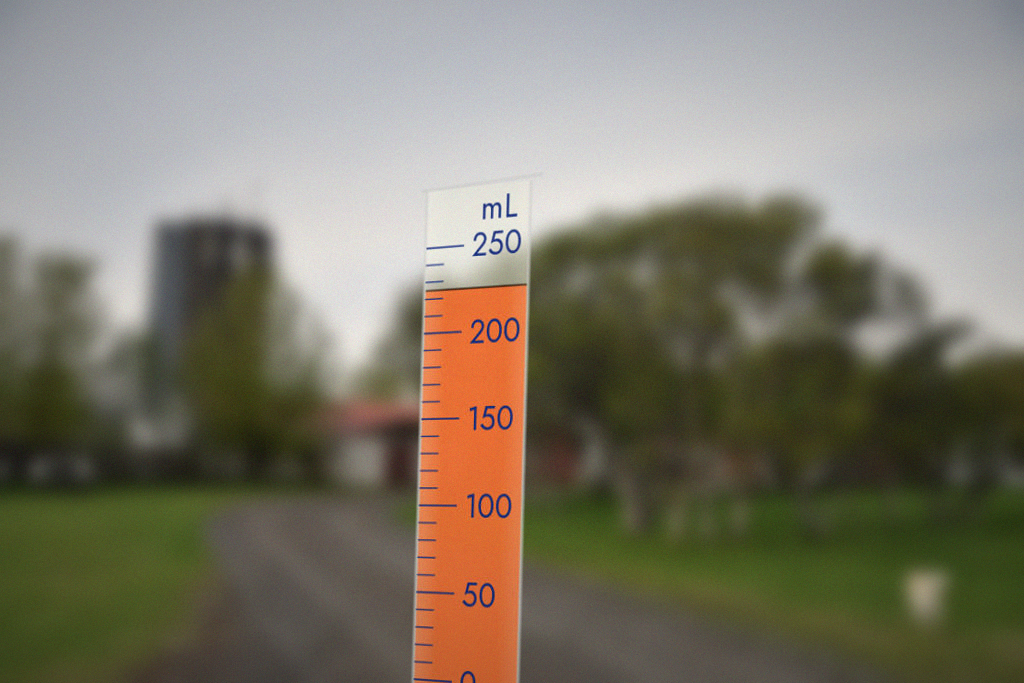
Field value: 225; mL
